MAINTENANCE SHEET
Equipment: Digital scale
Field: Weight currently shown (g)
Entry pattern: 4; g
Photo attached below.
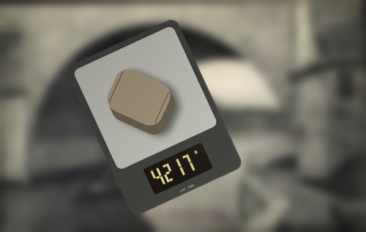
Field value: 4217; g
